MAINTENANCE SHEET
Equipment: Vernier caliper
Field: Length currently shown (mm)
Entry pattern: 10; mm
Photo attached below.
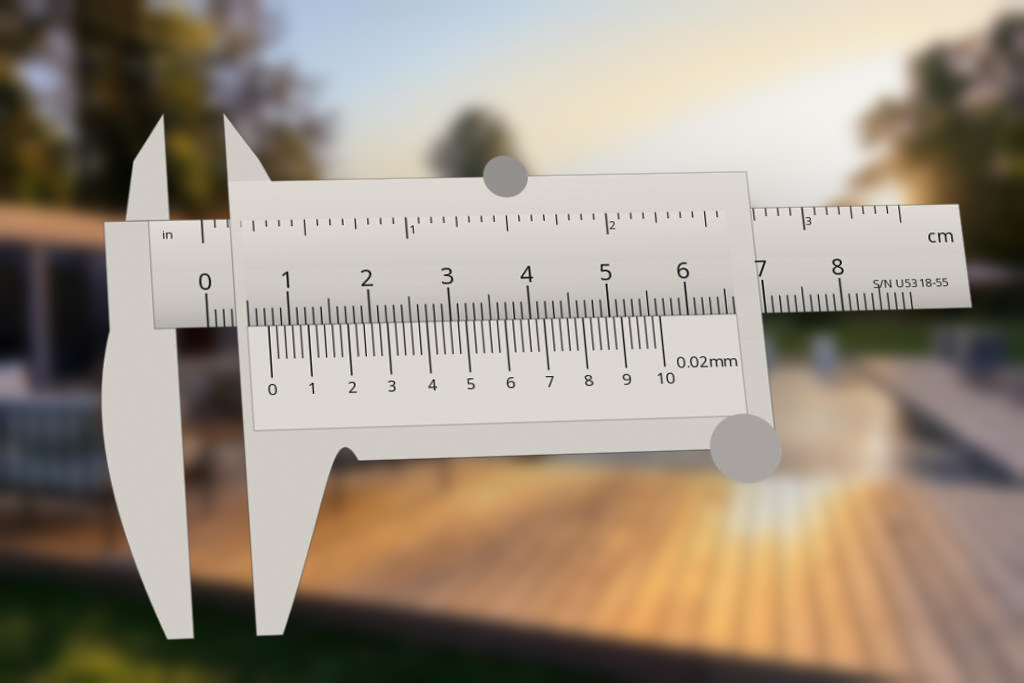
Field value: 7.4; mm
